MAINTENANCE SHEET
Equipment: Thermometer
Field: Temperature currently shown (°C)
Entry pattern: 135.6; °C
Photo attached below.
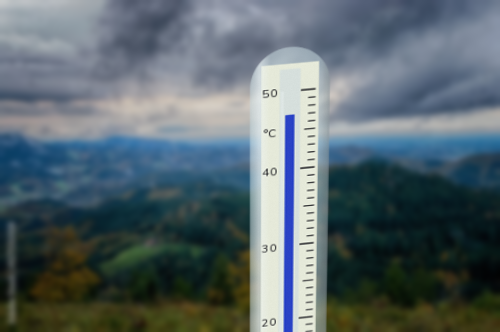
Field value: 47; °C
